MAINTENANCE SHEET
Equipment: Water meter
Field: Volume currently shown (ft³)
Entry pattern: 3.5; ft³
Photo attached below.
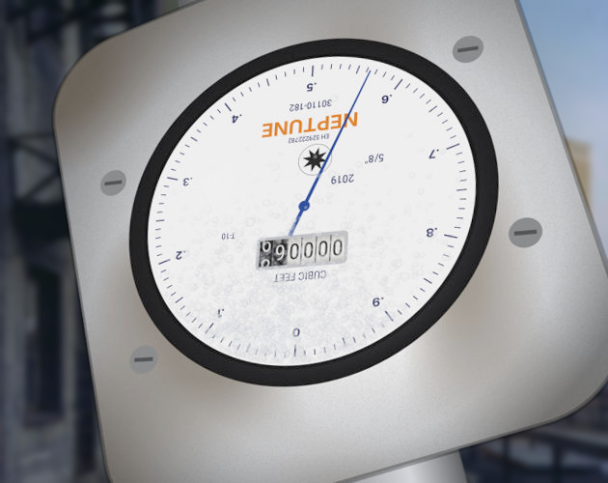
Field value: 68.56; ft³
